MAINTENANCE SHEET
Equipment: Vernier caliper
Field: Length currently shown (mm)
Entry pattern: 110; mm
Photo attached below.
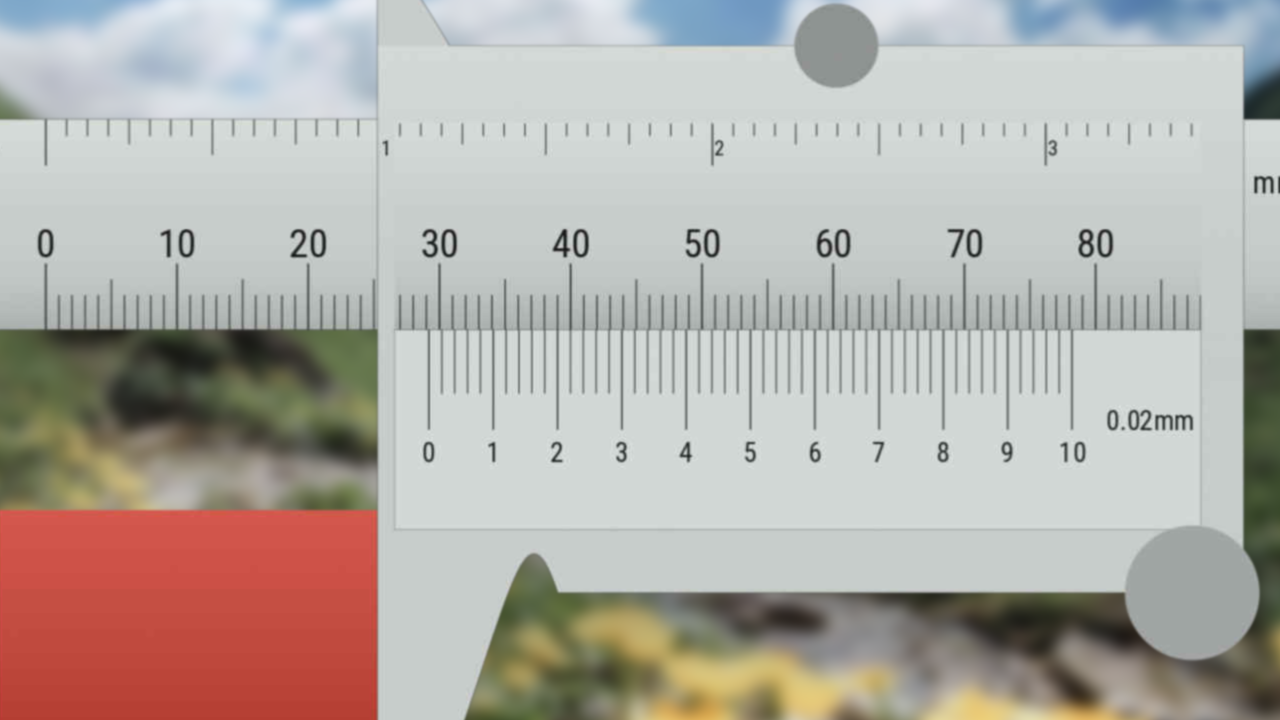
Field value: 29.2; mm
